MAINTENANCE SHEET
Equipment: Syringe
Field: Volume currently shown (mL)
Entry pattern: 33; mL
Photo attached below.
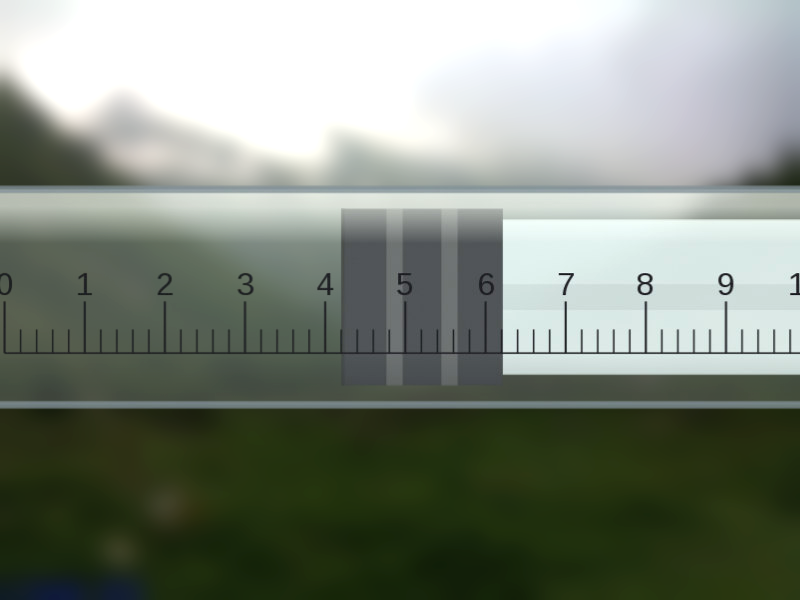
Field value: 4.2; mL
